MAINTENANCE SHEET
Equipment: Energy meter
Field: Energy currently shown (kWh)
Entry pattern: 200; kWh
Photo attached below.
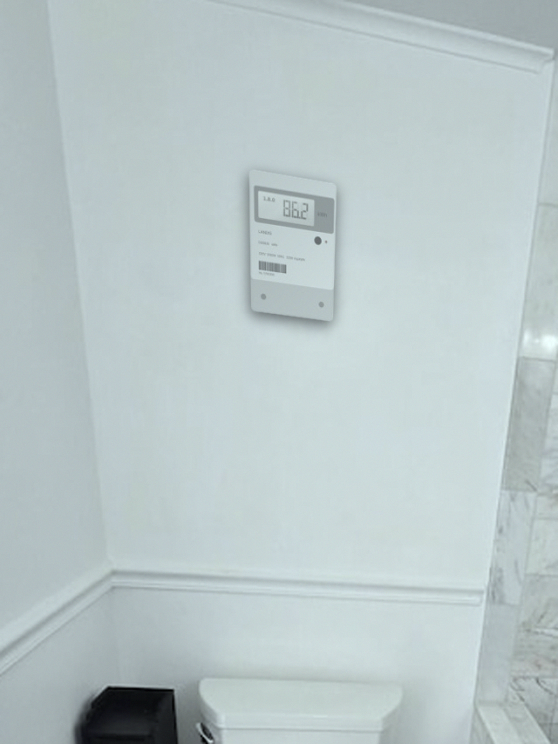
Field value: 86.2; kWh
